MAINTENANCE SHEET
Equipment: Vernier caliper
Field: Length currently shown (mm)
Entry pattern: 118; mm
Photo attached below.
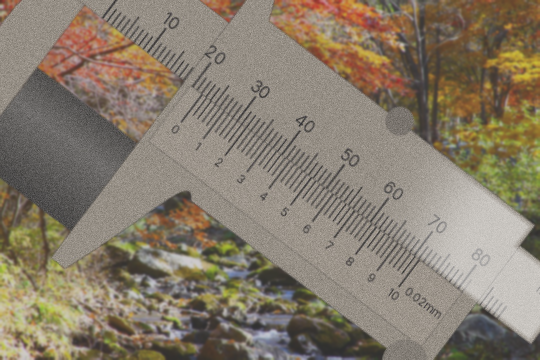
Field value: 22.2; mm
